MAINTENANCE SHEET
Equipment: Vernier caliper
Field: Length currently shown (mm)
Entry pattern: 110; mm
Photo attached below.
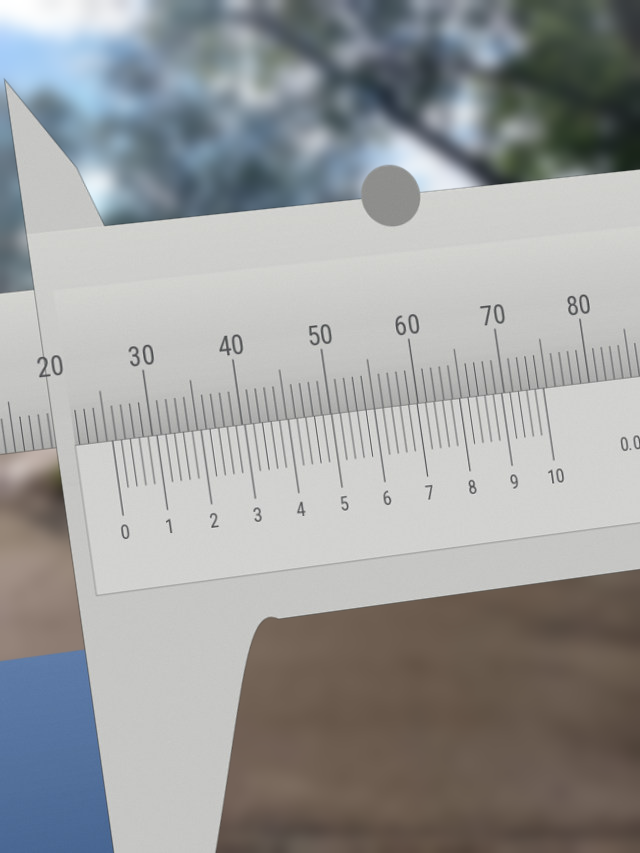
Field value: 25.6; mm
